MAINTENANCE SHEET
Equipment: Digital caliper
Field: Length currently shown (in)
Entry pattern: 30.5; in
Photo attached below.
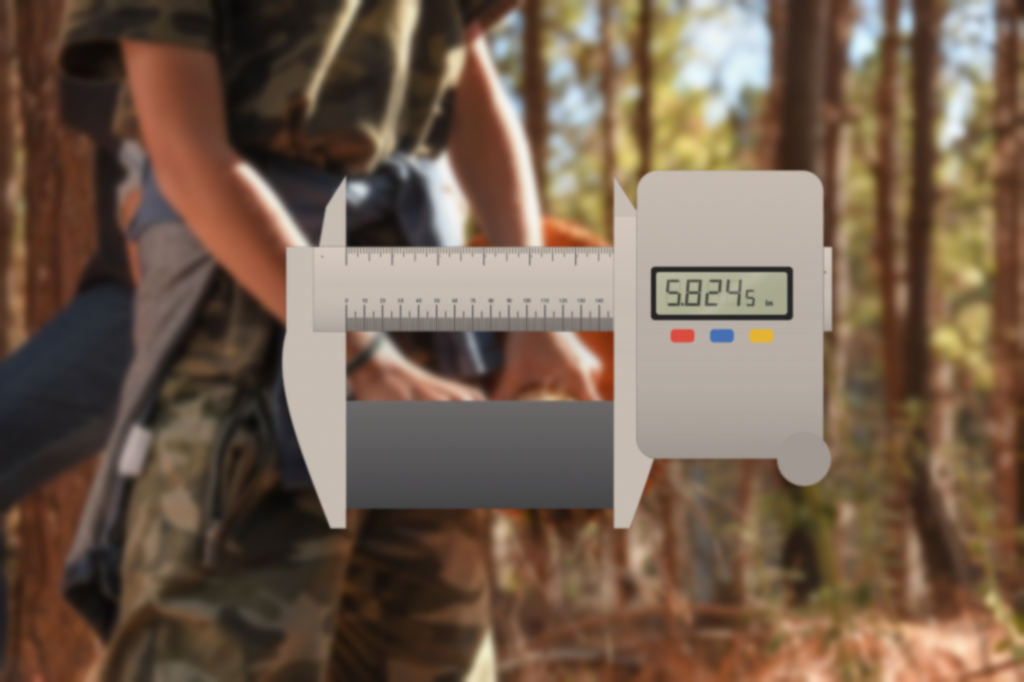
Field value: 5.8245; in
